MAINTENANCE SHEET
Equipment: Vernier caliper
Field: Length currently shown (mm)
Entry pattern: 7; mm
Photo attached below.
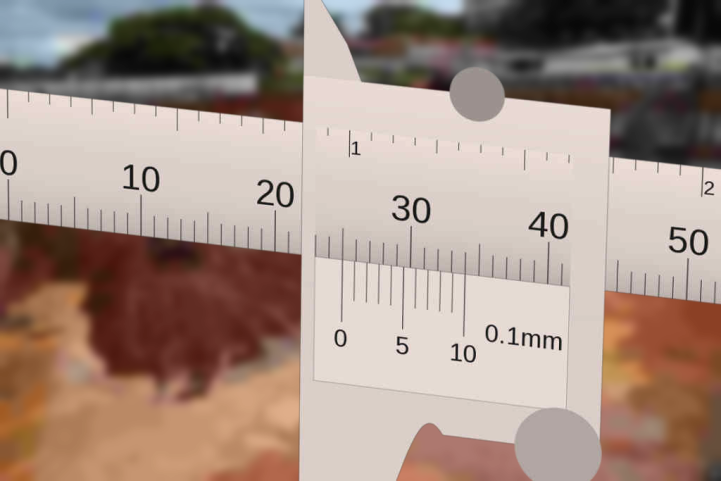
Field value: 25.0; mm
